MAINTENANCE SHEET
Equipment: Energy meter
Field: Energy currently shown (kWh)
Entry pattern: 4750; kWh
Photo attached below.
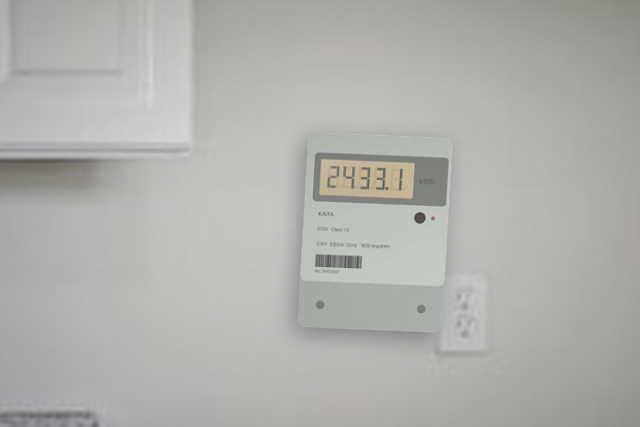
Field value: 2433.1; kWh
